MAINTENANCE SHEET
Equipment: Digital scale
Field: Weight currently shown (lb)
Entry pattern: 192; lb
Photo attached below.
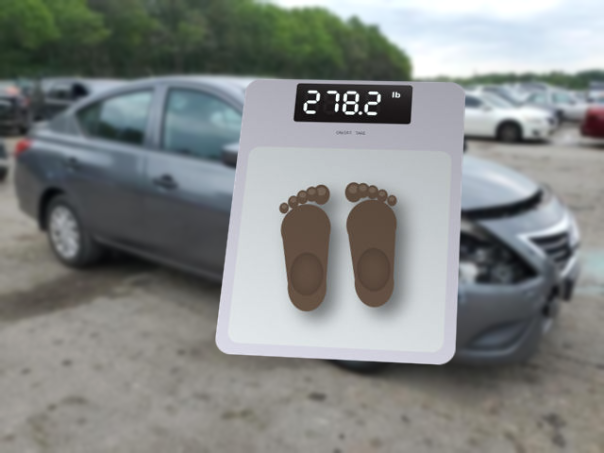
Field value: 278.2; lb
